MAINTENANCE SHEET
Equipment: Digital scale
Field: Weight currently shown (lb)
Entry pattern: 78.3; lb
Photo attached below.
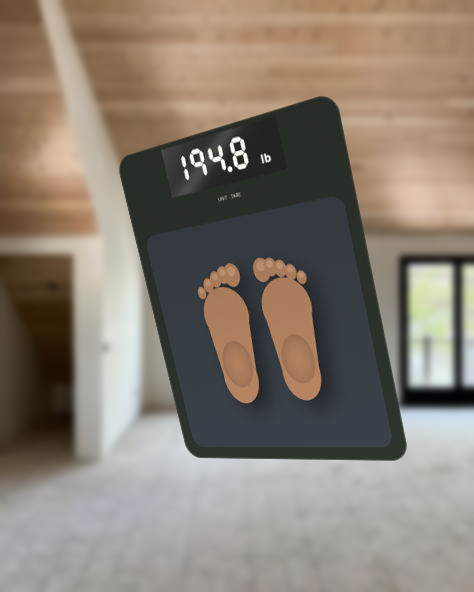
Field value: 194.8; lb
